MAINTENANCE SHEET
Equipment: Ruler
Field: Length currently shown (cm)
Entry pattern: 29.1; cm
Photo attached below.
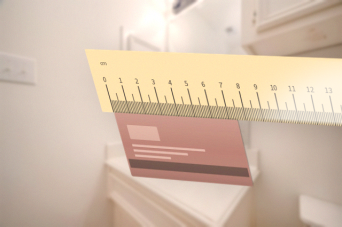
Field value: 7.5; cm
